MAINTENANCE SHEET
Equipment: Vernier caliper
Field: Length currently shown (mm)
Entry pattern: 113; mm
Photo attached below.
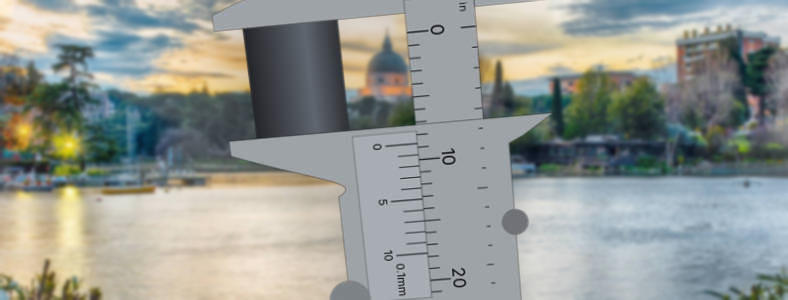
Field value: 8.7; mm
